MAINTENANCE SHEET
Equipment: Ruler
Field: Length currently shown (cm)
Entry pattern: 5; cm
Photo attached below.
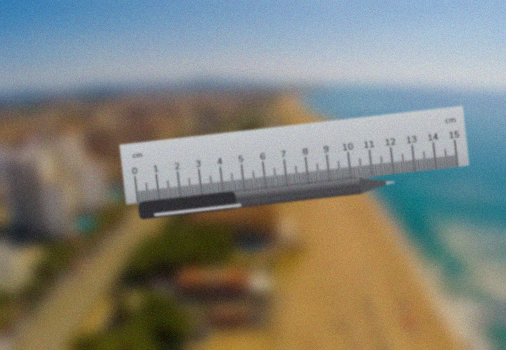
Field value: 12; cm
